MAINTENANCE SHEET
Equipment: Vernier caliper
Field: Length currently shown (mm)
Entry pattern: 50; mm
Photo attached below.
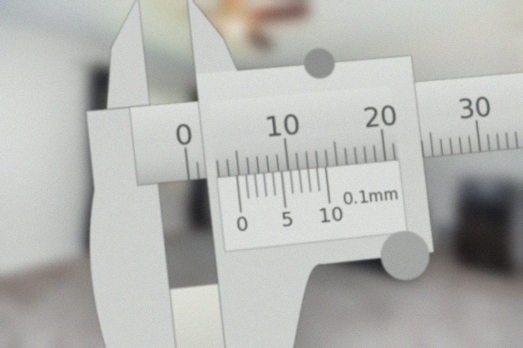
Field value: 4.8; mm
